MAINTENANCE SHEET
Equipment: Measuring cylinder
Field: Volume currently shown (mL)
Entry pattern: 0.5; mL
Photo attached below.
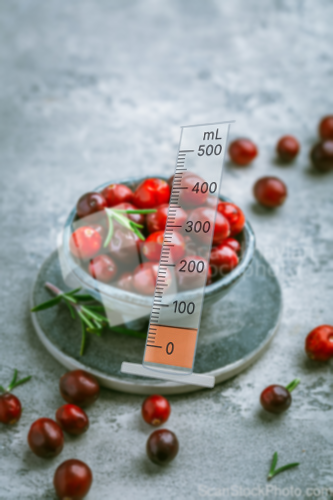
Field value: 50; mL
